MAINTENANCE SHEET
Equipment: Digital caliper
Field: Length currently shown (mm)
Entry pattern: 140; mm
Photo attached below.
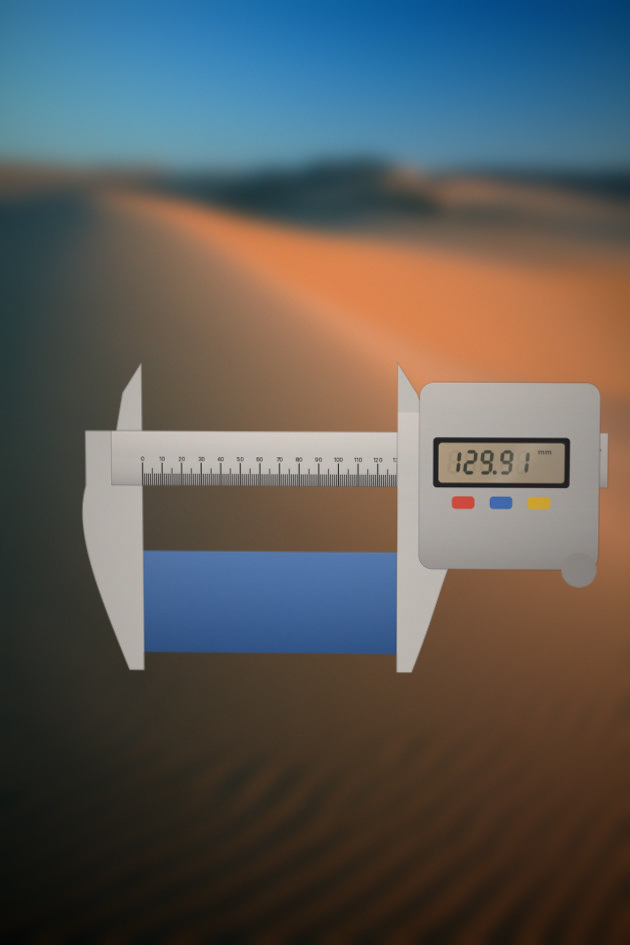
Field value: 129.91; mm
